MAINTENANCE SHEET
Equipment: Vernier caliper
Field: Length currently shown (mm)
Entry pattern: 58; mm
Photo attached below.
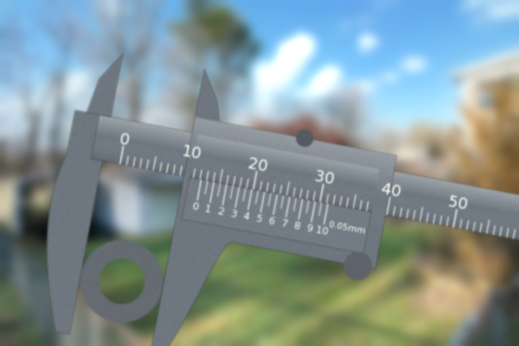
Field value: 12.2; mm
